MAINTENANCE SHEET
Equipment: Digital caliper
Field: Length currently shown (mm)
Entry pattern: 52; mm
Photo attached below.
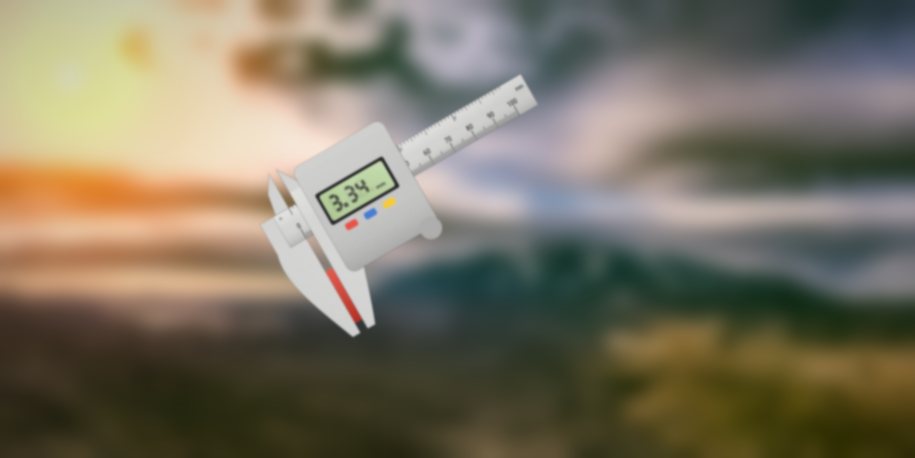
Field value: 3.34; mm
